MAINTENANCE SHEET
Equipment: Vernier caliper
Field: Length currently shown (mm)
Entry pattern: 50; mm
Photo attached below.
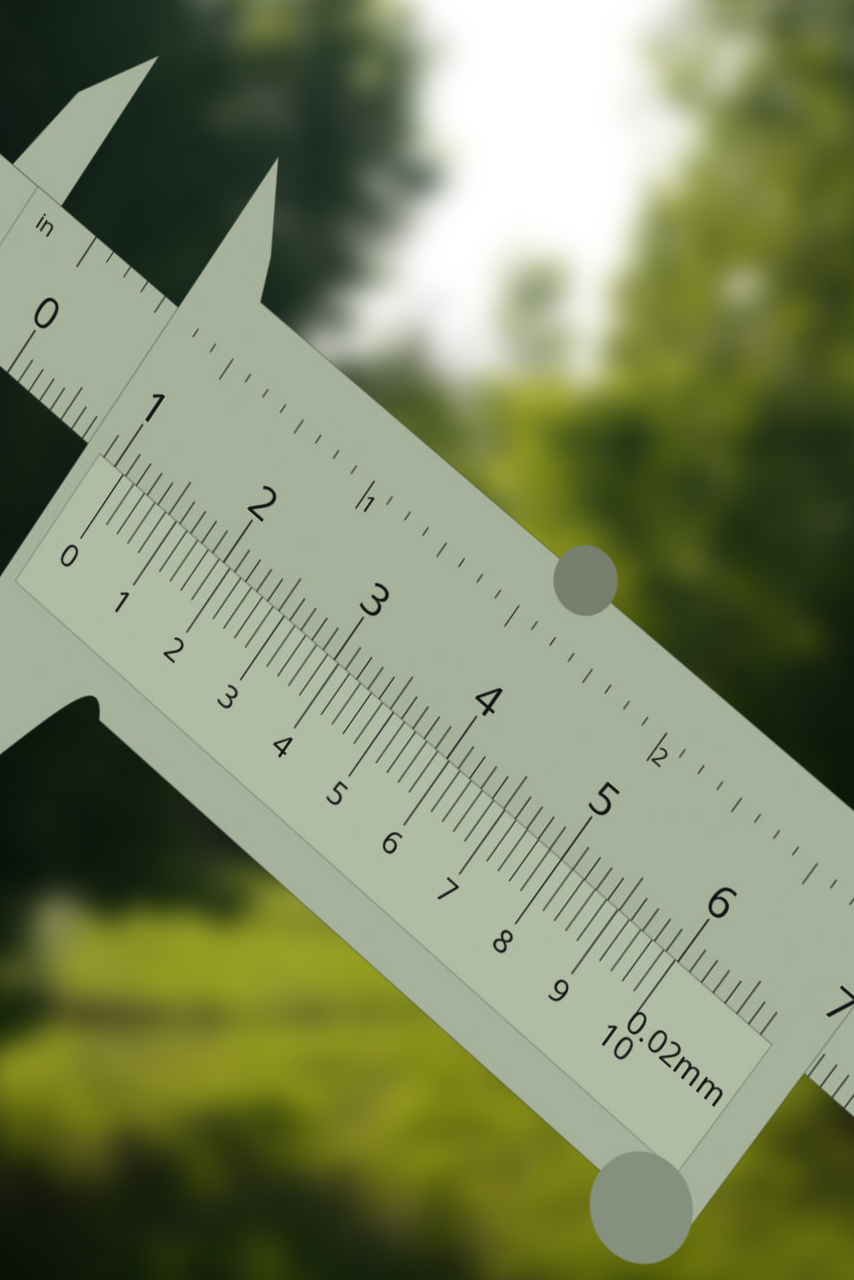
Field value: 10.8; mm
